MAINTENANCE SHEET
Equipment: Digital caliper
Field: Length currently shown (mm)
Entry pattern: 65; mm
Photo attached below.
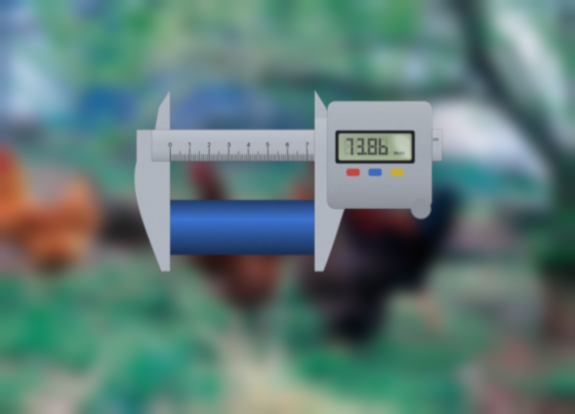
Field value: 73.86; mm
